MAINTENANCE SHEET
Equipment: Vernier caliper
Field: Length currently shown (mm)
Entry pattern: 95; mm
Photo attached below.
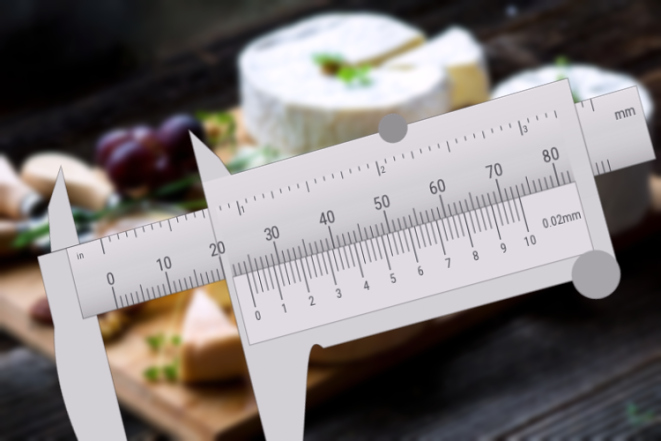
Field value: 24.0; mm
